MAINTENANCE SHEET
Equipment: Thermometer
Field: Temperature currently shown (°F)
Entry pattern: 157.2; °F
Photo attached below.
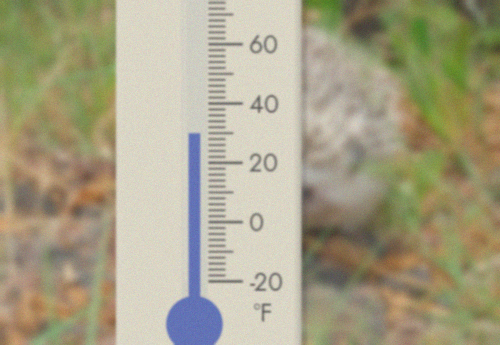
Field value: 30; °F
